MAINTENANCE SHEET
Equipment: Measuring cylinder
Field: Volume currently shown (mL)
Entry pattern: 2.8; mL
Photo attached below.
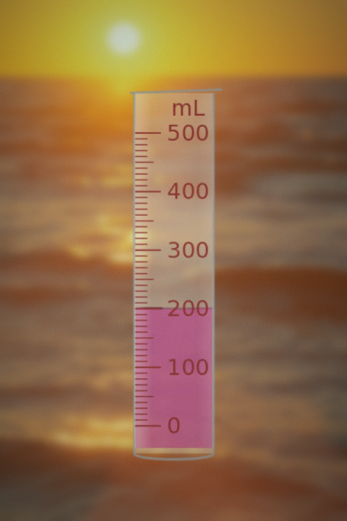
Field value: 200; mL
